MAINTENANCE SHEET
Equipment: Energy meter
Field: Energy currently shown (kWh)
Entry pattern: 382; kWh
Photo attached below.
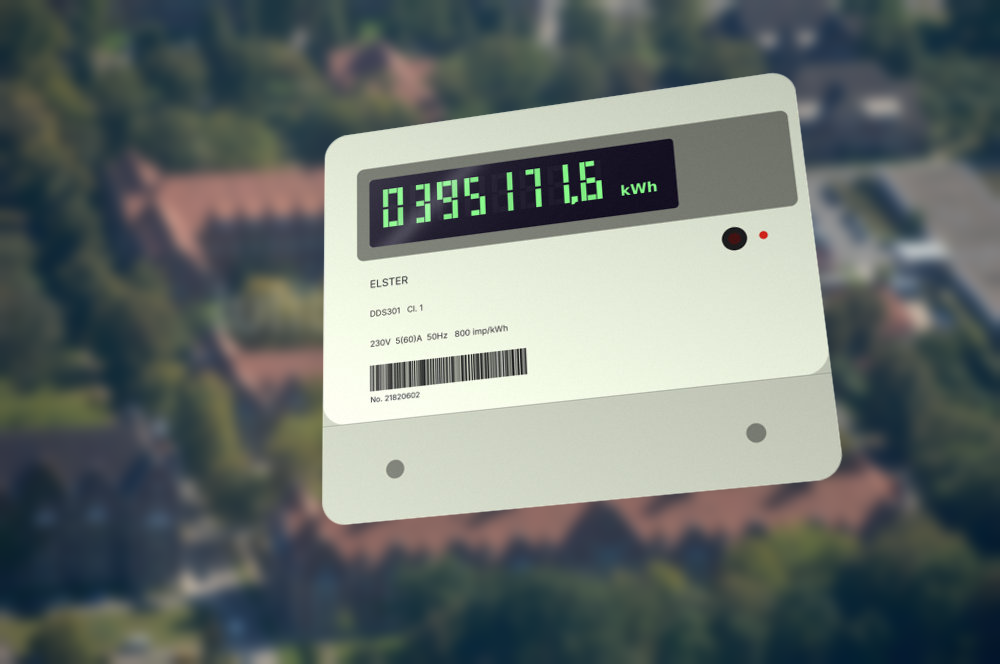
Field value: 395171.6; kWh
